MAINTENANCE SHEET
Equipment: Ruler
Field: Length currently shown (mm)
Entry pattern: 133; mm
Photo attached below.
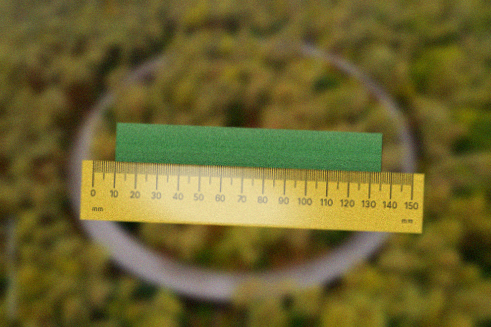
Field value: 125; mm
